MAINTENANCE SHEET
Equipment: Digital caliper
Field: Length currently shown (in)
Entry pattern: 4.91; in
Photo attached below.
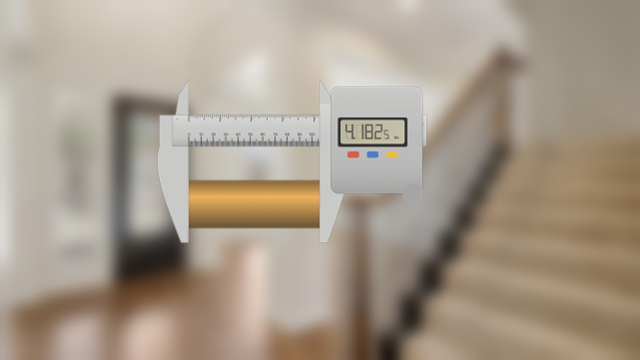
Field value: 4.1825; in
